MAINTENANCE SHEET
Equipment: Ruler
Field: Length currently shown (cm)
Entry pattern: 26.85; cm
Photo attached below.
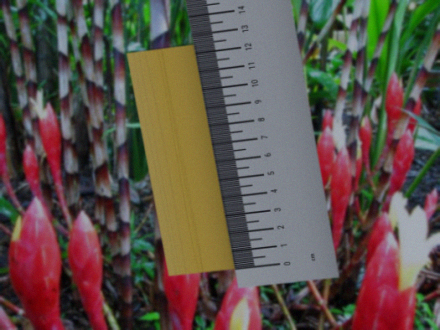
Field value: 12.5; cm
